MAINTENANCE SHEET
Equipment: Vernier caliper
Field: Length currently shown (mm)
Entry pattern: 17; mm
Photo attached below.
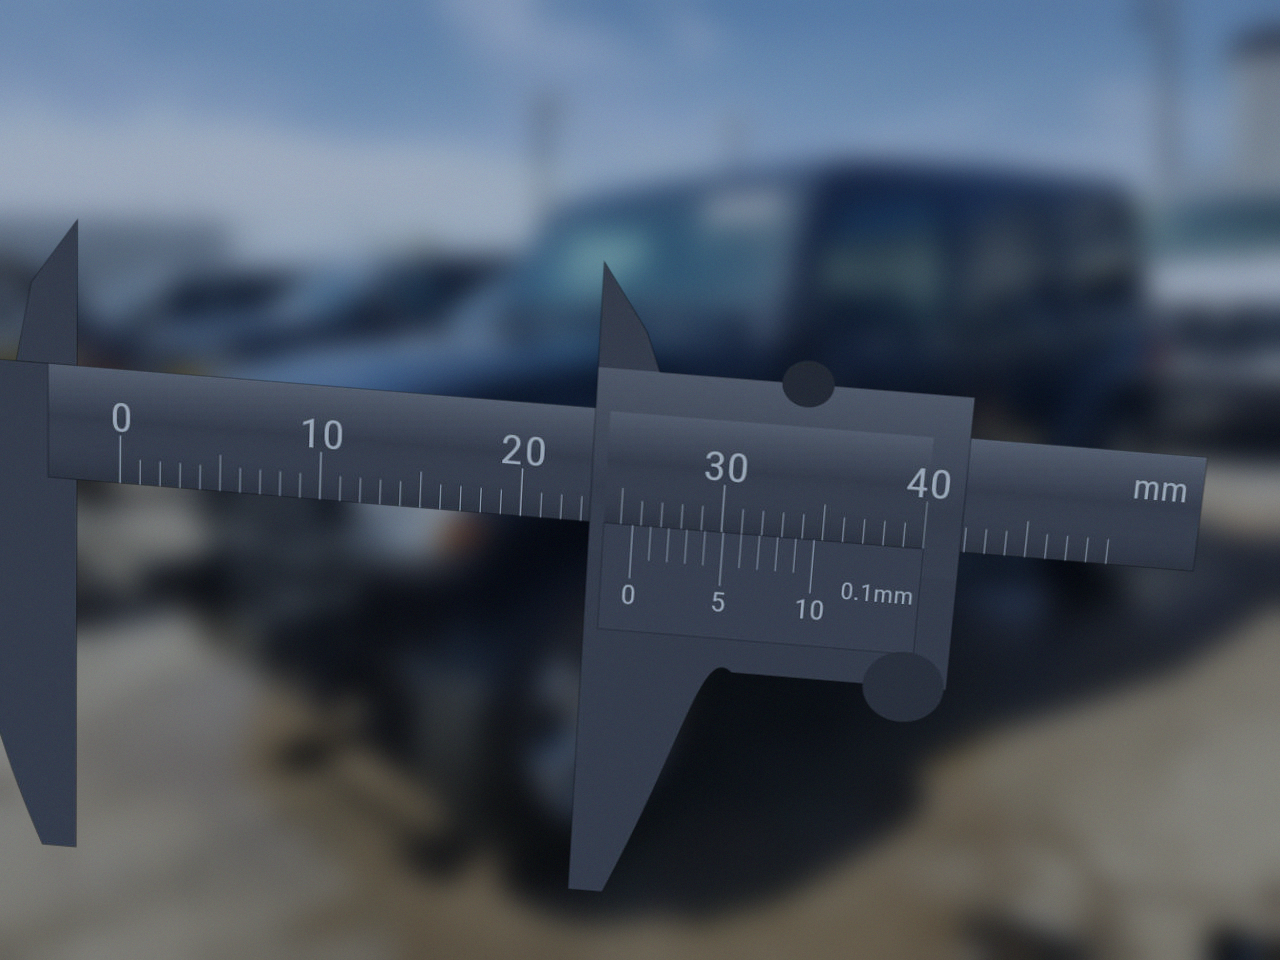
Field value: 25.6; mm
